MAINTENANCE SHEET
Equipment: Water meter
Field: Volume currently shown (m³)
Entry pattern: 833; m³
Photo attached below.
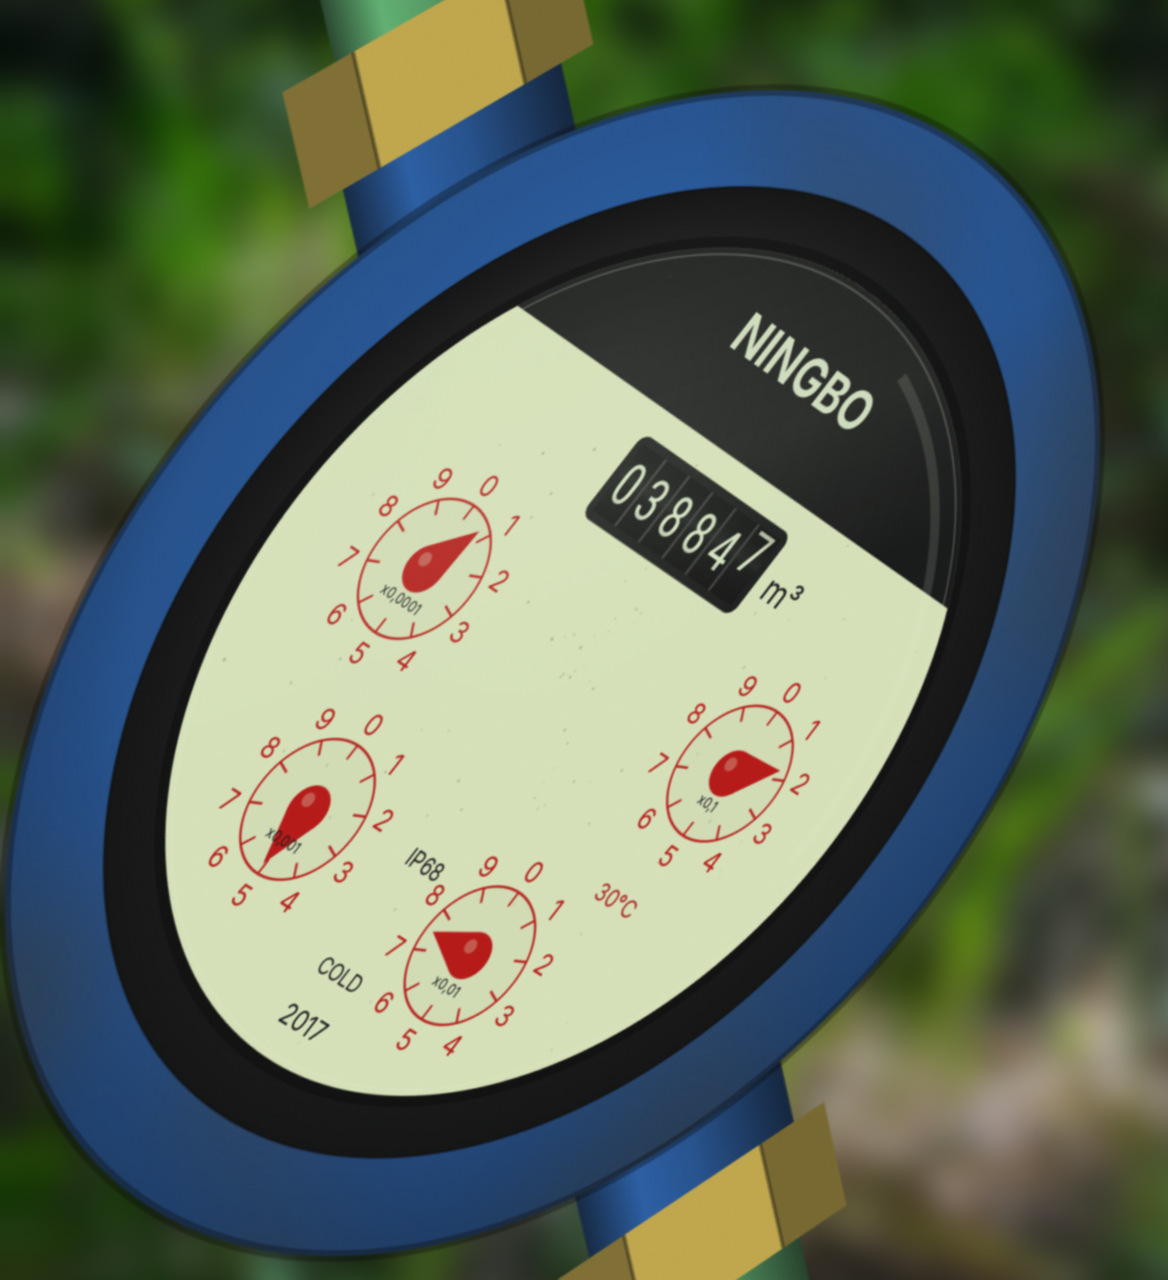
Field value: 38847.1750; m³
